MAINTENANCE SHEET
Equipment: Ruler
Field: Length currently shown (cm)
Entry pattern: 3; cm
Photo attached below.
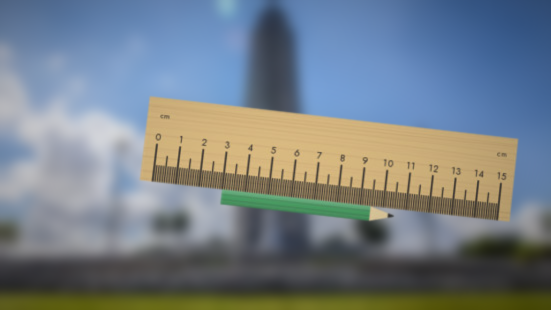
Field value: 7.5; cm
